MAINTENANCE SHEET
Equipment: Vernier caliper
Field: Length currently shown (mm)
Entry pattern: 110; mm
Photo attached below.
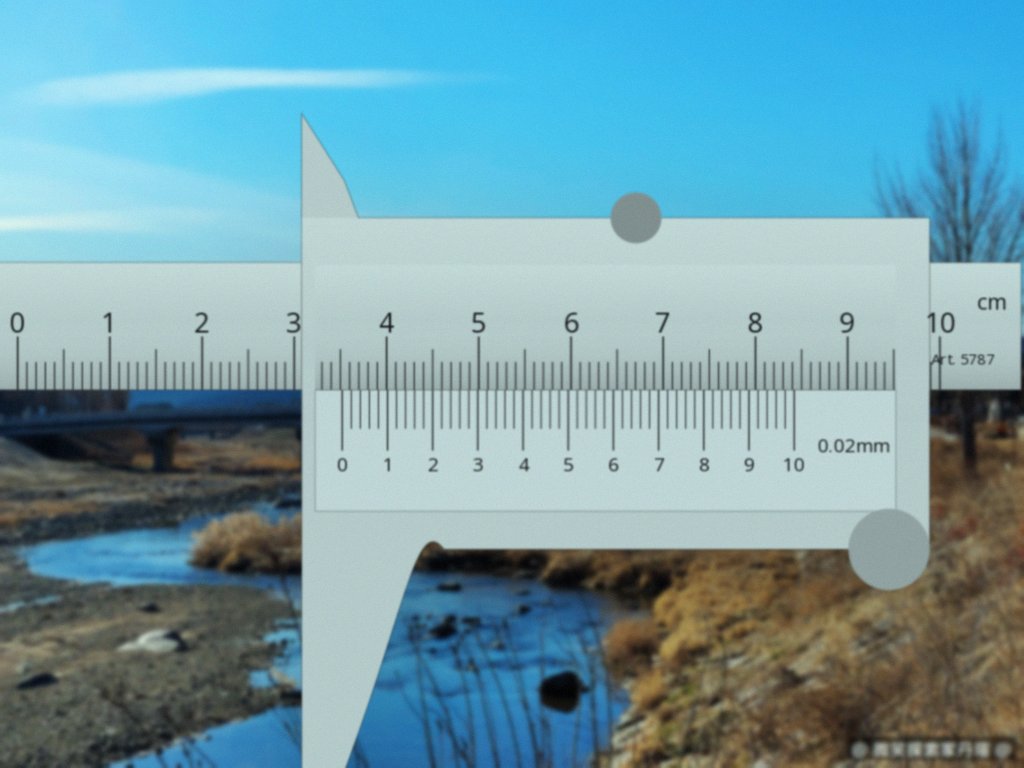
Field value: 35.2; mm
